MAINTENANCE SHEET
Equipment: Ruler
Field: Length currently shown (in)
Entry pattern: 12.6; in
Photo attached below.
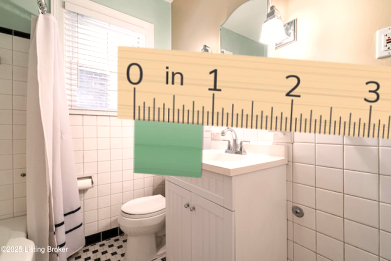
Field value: 0.875; in
